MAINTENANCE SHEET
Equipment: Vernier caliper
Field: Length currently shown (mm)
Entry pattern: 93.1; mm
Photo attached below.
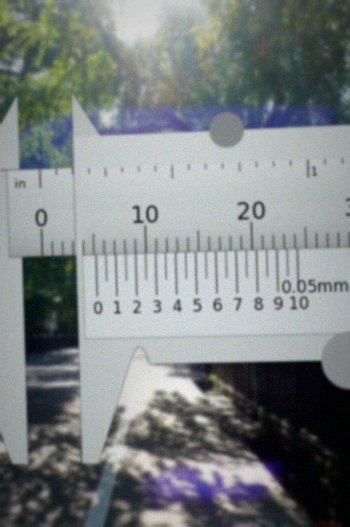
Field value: 5.2; mm
